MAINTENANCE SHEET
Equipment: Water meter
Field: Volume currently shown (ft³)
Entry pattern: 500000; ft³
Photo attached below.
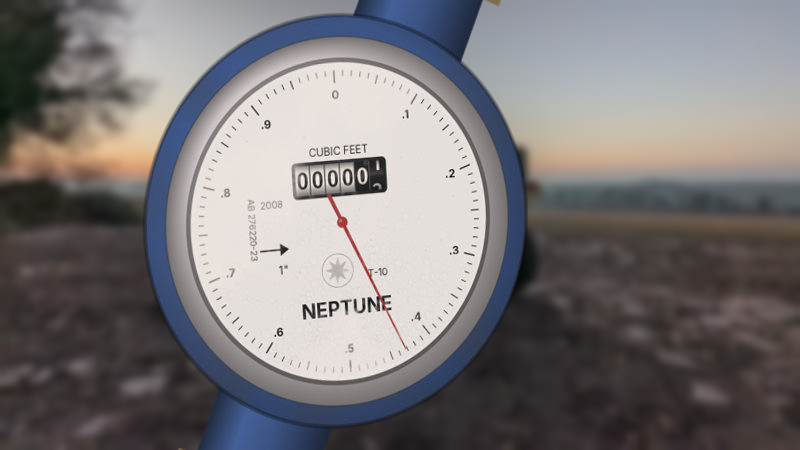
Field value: 1.43; ft³
